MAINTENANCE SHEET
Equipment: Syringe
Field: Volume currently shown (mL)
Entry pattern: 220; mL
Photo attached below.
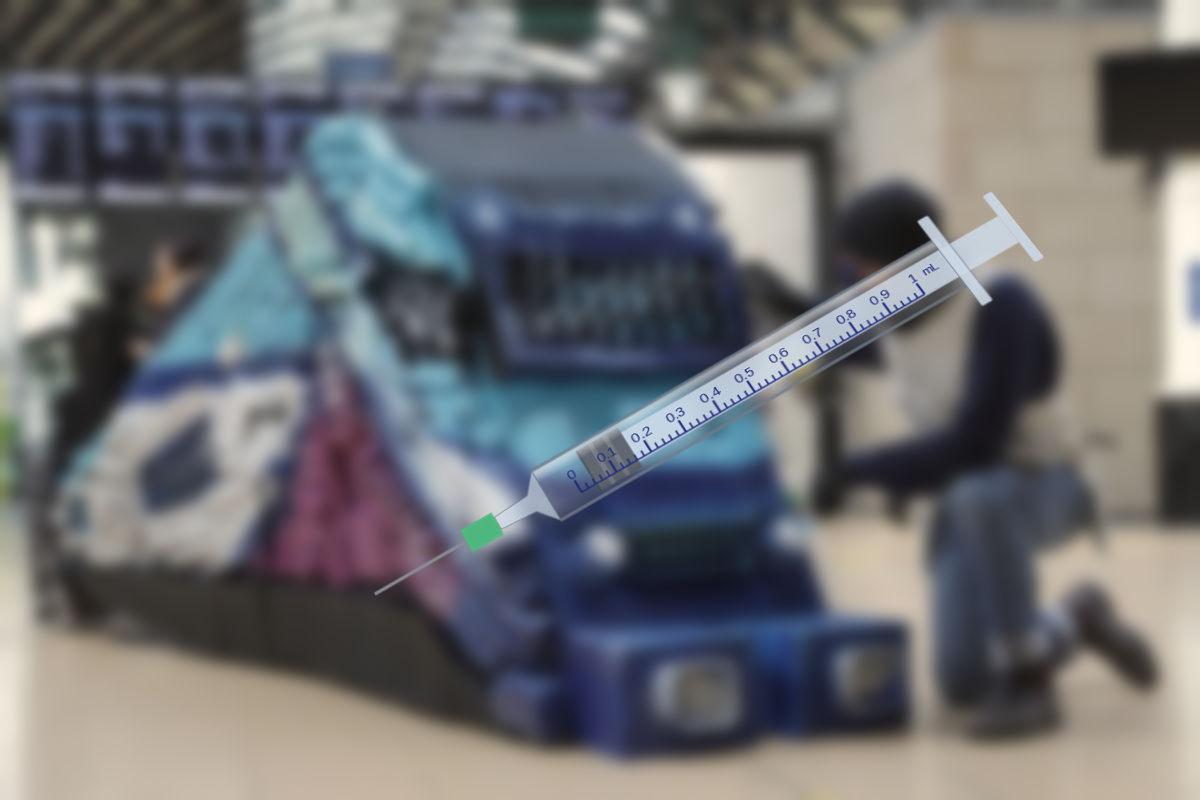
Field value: 0.04; mL
